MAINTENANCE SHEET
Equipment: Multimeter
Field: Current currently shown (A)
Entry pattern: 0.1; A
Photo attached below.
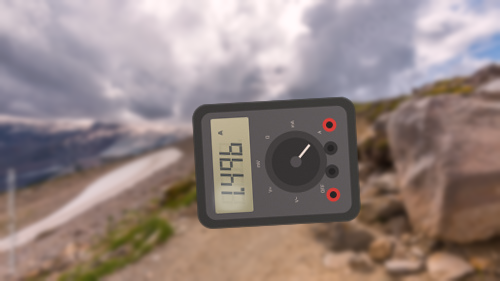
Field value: 1.496; A
